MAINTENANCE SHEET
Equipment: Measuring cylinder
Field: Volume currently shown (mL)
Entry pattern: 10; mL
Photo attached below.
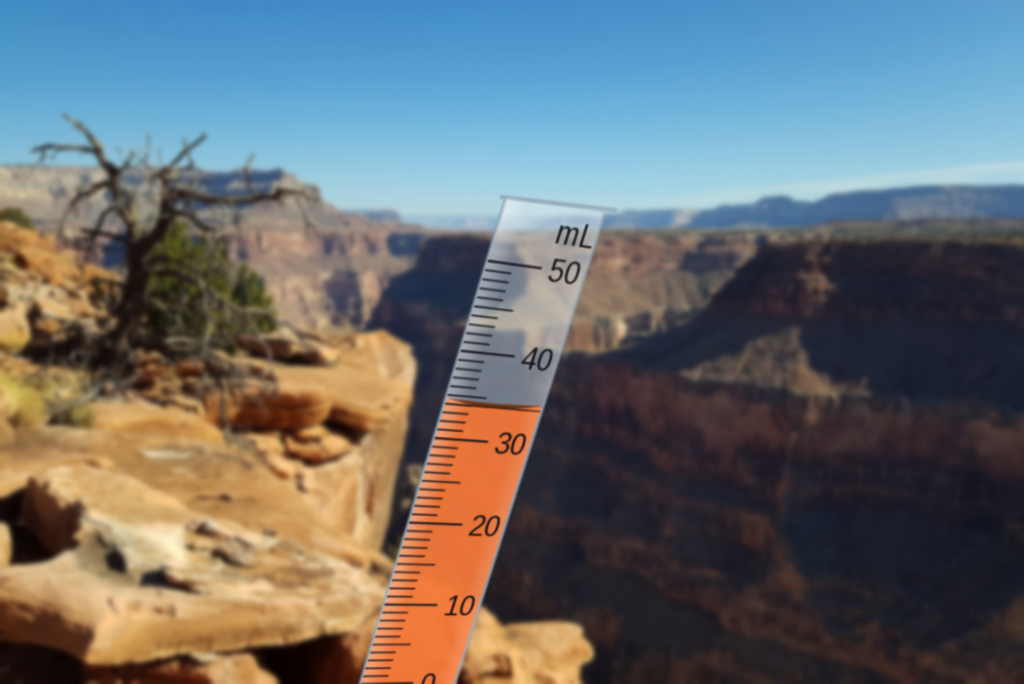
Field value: 34; mL
